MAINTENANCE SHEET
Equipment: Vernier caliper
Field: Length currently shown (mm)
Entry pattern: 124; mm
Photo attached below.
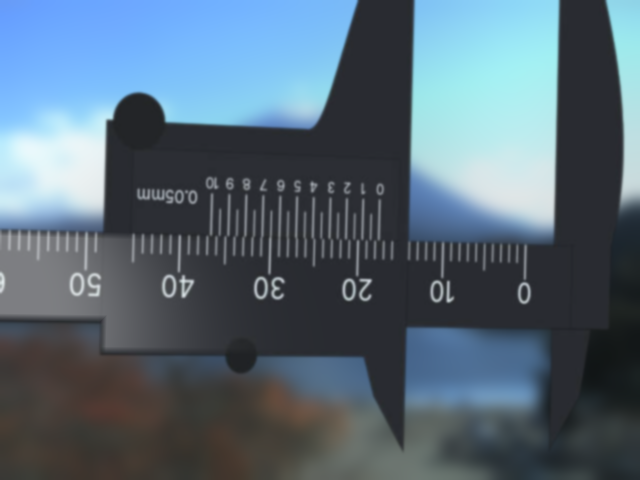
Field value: 17.6; mm
